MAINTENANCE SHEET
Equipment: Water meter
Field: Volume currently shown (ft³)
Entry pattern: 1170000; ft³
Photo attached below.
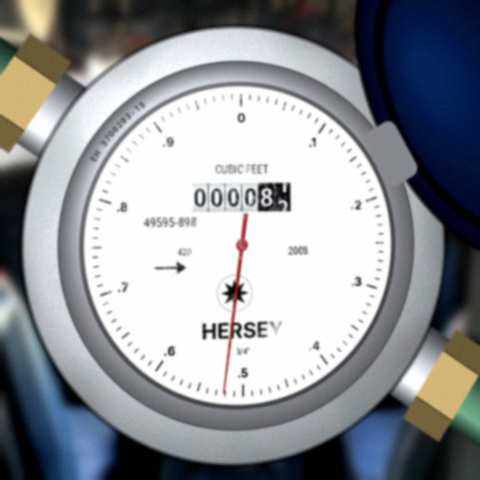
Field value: 81.52; ft³
